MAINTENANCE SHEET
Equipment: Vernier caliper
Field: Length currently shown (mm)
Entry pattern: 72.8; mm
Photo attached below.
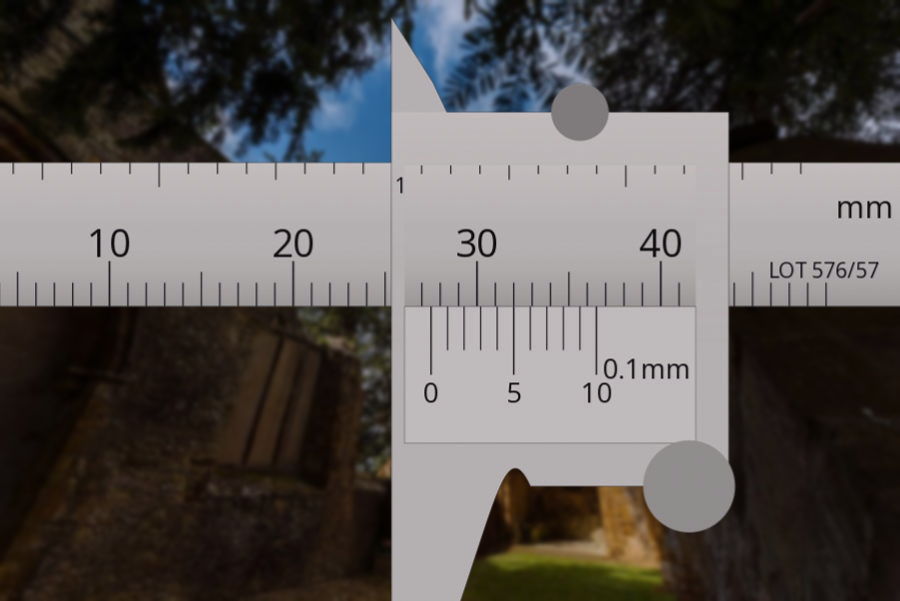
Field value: 27.5; mm
